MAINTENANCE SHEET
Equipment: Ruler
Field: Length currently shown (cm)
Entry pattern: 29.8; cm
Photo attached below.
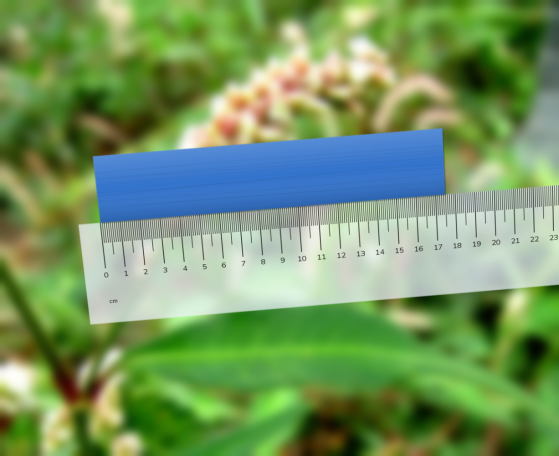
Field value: 17.5; cm
